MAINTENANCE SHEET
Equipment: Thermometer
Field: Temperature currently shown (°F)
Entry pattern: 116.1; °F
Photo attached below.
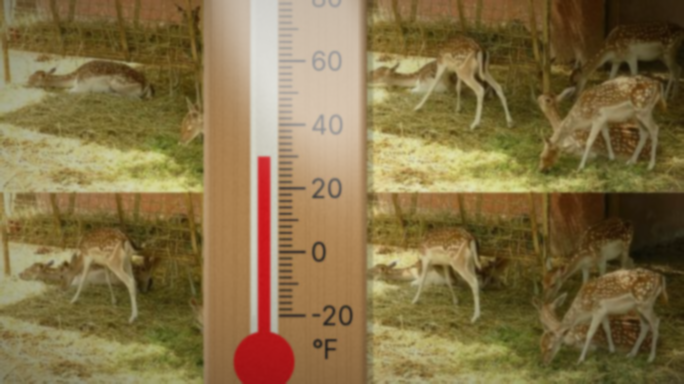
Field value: 30; °F
